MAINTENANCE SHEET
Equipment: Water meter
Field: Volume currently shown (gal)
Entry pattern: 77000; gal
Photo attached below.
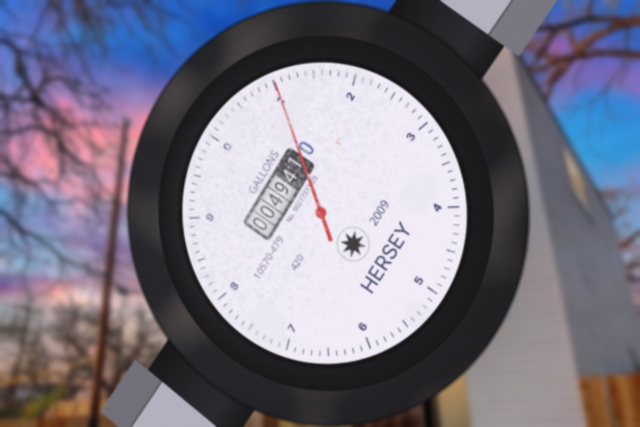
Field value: 49411.0; gal
